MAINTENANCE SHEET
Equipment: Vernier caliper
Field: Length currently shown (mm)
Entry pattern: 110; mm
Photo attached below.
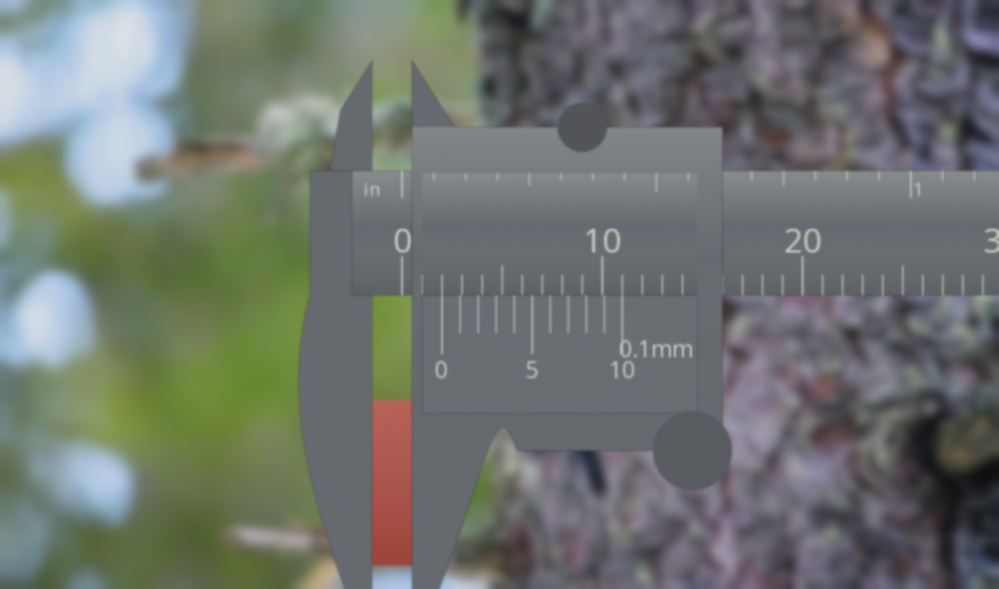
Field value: 2.0; mm
